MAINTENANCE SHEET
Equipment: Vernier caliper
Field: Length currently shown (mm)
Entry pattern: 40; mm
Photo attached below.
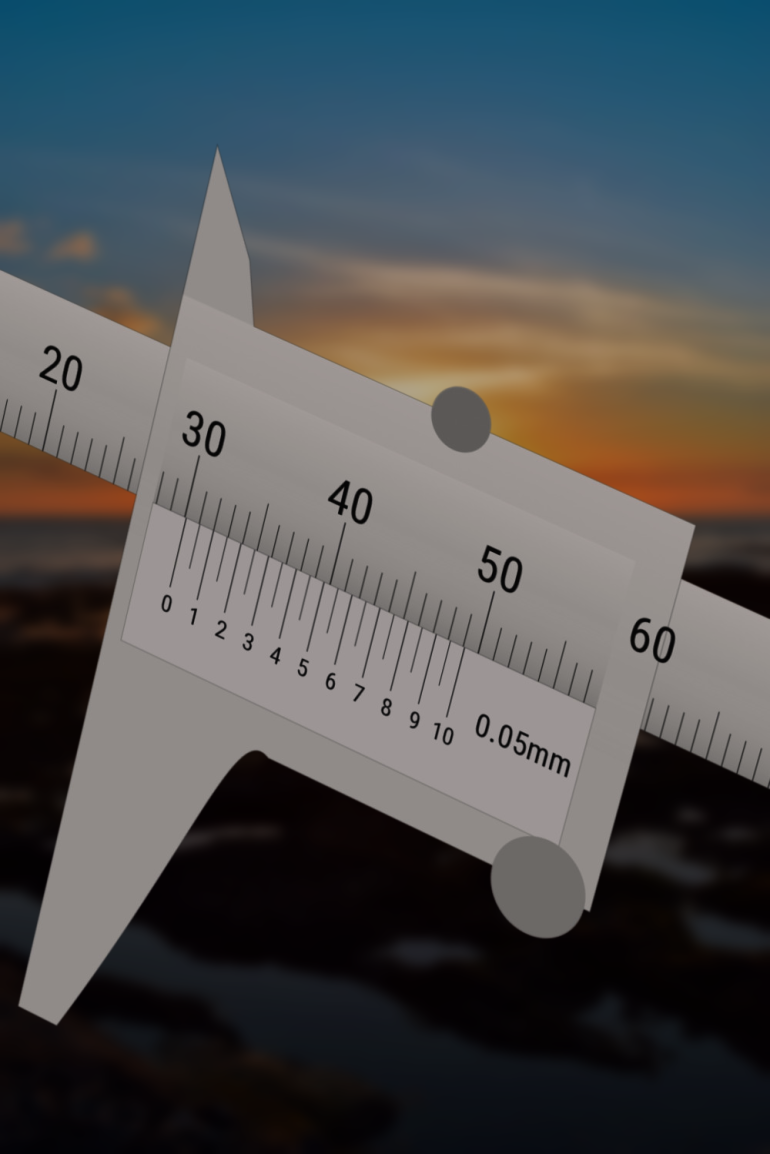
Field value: 30.1; mm
